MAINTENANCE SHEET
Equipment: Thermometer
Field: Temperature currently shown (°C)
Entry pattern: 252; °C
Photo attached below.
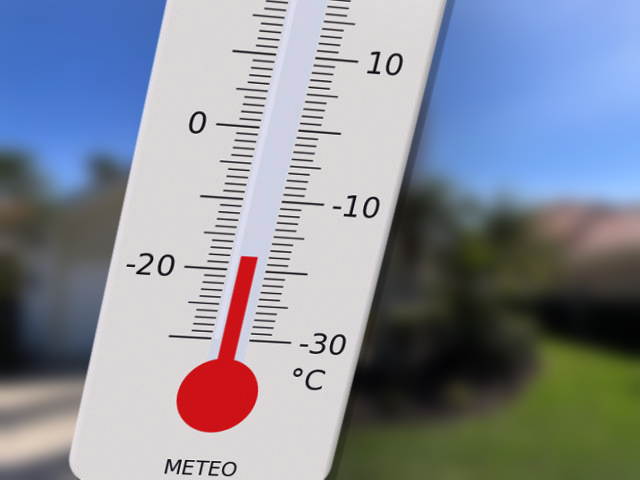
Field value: -18; °C
